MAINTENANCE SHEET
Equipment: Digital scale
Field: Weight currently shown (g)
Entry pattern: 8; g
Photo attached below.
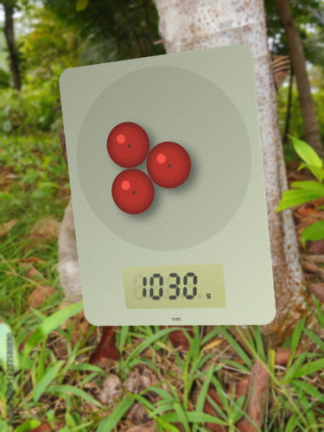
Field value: 1030; g
